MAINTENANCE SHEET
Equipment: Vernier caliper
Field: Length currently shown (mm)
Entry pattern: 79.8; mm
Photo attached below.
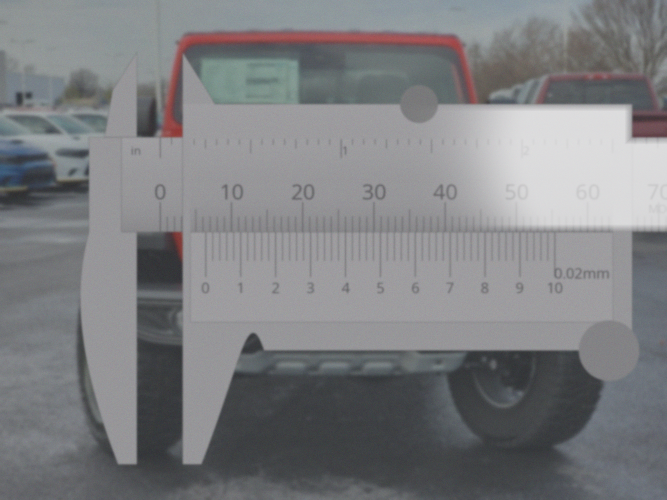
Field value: 6.4; mm
